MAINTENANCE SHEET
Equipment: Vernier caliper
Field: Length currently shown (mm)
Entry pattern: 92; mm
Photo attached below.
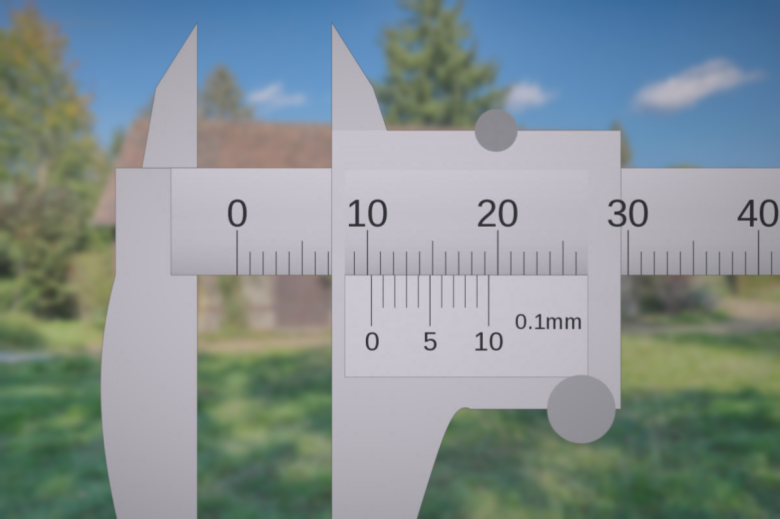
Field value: 10.3; mm
